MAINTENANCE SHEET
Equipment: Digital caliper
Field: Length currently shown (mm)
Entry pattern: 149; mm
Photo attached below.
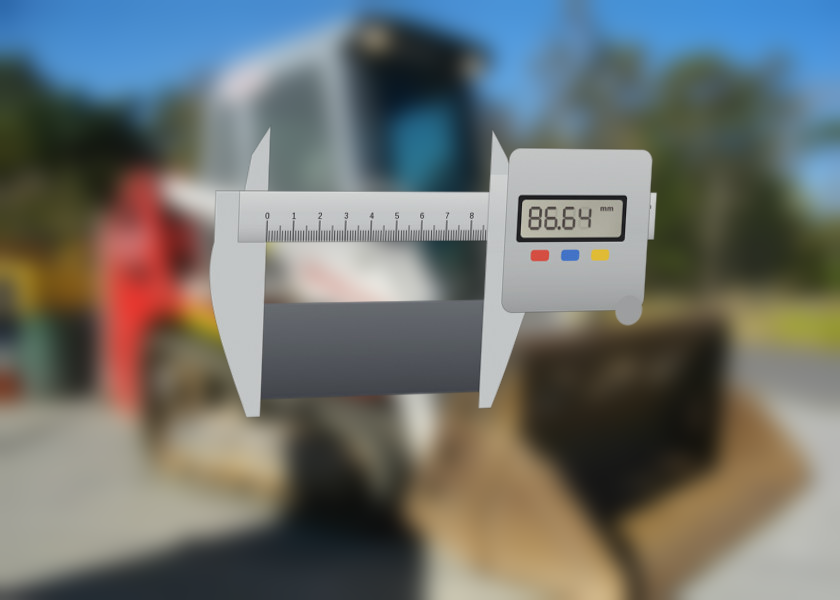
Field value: 86.64; mm
